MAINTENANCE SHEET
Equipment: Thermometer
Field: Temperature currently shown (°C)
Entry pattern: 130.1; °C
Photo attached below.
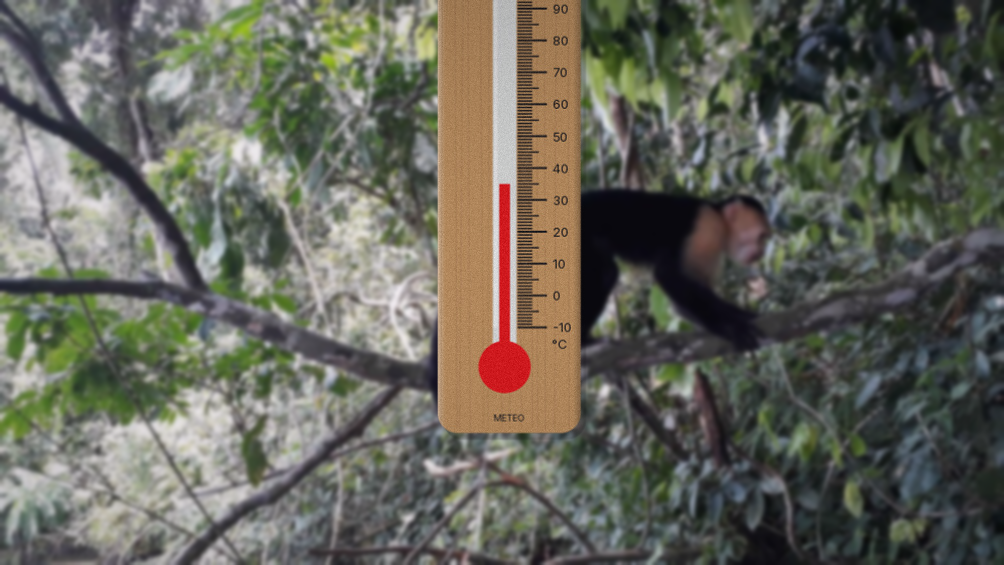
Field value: 35; °C
